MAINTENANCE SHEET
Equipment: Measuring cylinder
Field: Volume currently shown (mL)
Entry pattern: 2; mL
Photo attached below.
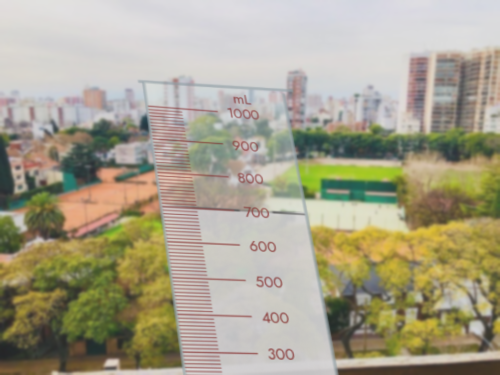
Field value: 700; mL
